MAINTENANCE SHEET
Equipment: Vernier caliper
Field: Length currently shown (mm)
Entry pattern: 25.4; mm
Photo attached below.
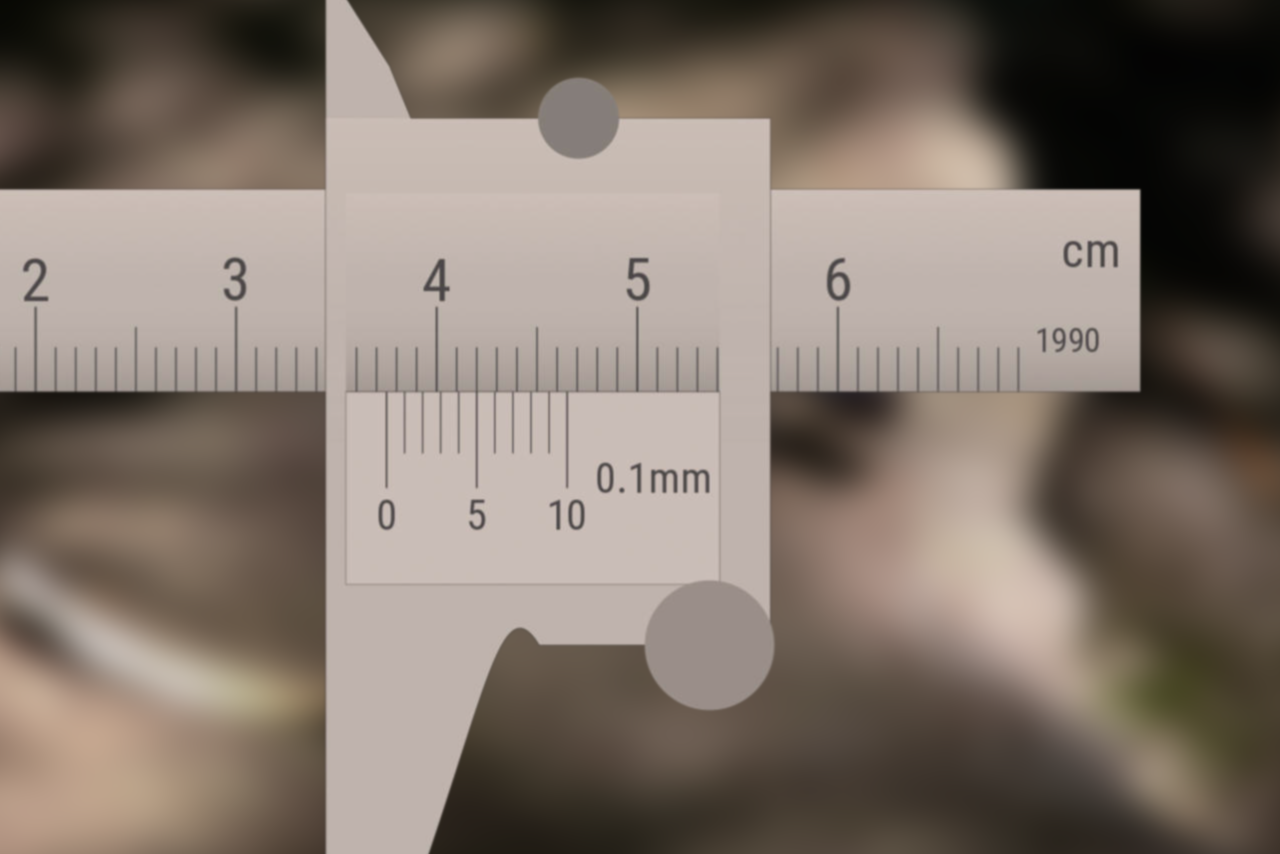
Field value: 37.5; mm
